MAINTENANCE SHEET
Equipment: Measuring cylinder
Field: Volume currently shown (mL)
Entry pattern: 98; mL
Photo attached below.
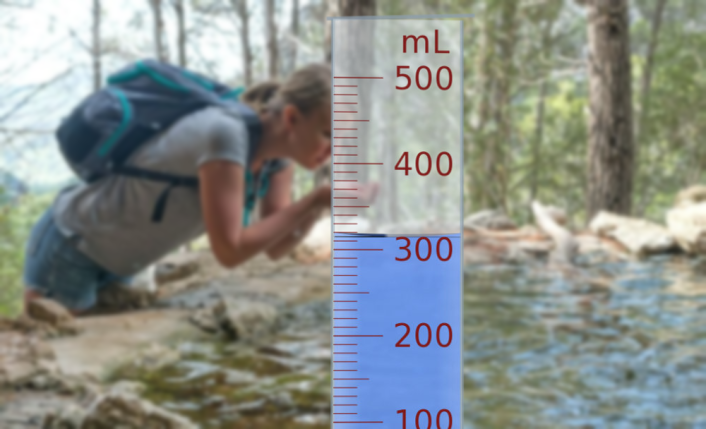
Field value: 315; mL
